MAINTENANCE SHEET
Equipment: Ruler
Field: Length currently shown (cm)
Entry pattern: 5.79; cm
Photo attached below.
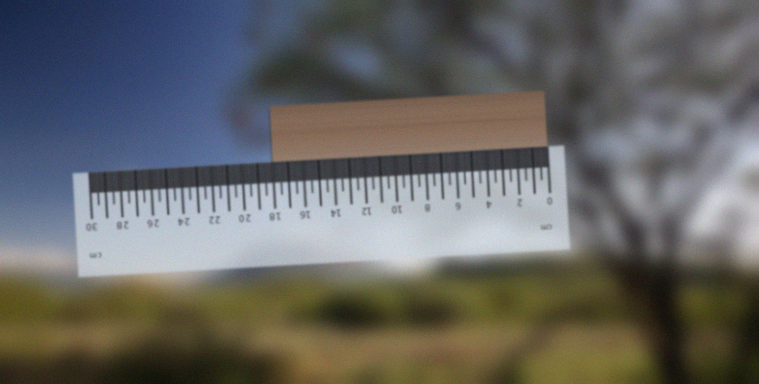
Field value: 18; cm
